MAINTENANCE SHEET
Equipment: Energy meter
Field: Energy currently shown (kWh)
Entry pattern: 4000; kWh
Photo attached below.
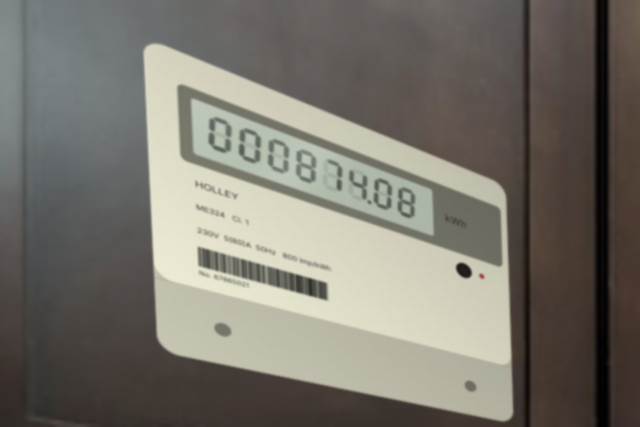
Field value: 874.08; kWh
